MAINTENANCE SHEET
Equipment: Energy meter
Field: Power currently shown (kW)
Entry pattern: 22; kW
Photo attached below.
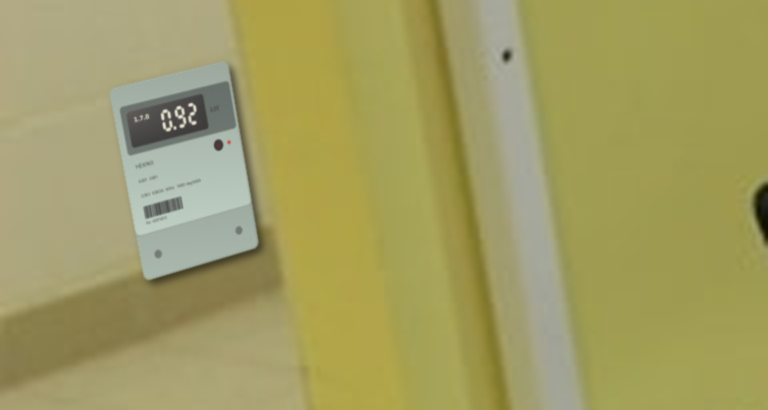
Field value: 0.92; kW
